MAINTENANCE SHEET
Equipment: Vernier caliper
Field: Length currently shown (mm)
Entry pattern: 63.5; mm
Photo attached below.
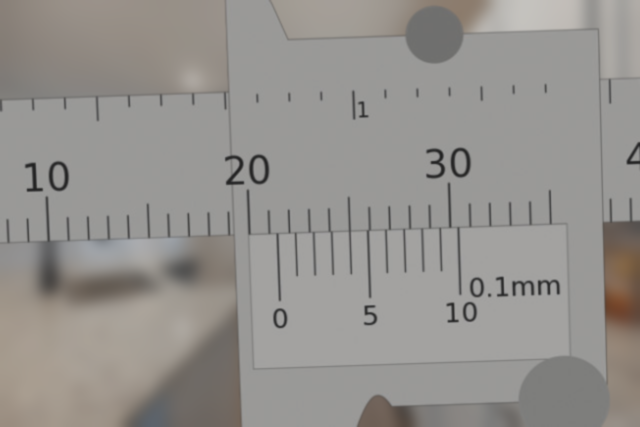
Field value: 21.4; mm
